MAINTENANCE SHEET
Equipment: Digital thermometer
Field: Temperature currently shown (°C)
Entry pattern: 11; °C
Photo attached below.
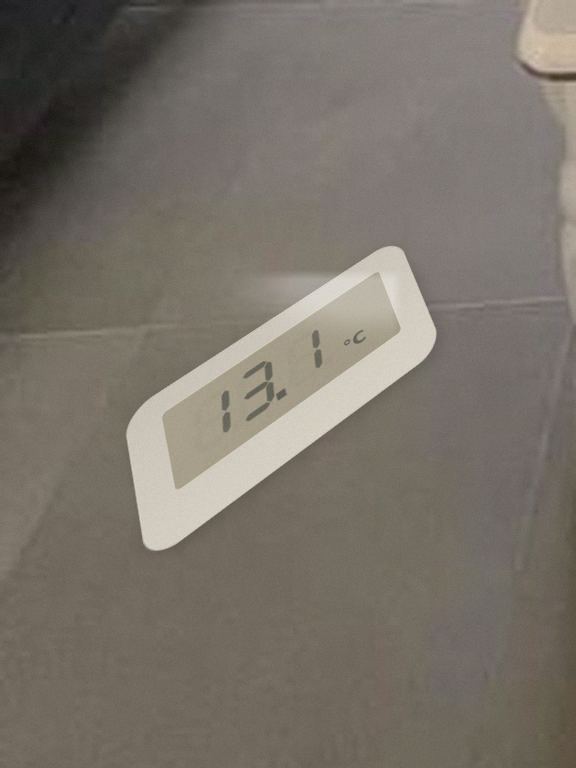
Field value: 13.1; °C
